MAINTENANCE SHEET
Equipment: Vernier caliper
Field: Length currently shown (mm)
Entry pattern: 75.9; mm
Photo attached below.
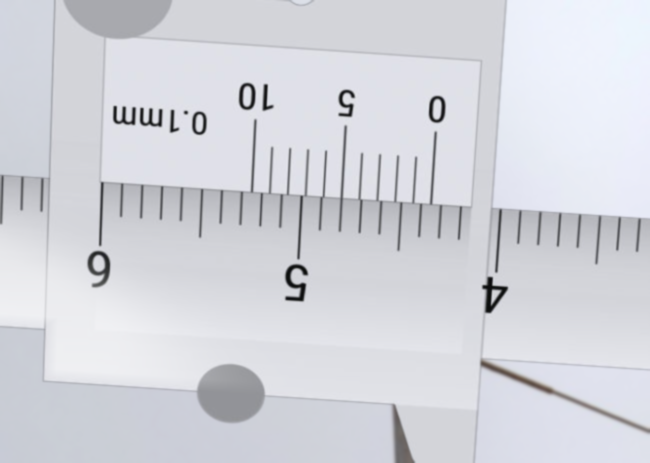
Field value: 43.5; mm
